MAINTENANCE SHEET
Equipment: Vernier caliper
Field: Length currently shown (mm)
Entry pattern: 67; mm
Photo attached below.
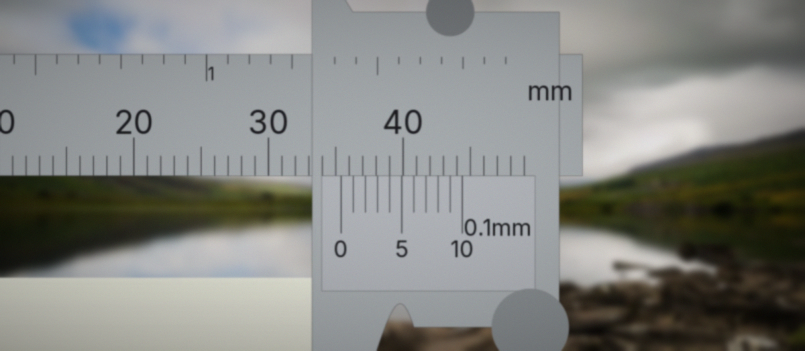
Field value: 35.4; mm
